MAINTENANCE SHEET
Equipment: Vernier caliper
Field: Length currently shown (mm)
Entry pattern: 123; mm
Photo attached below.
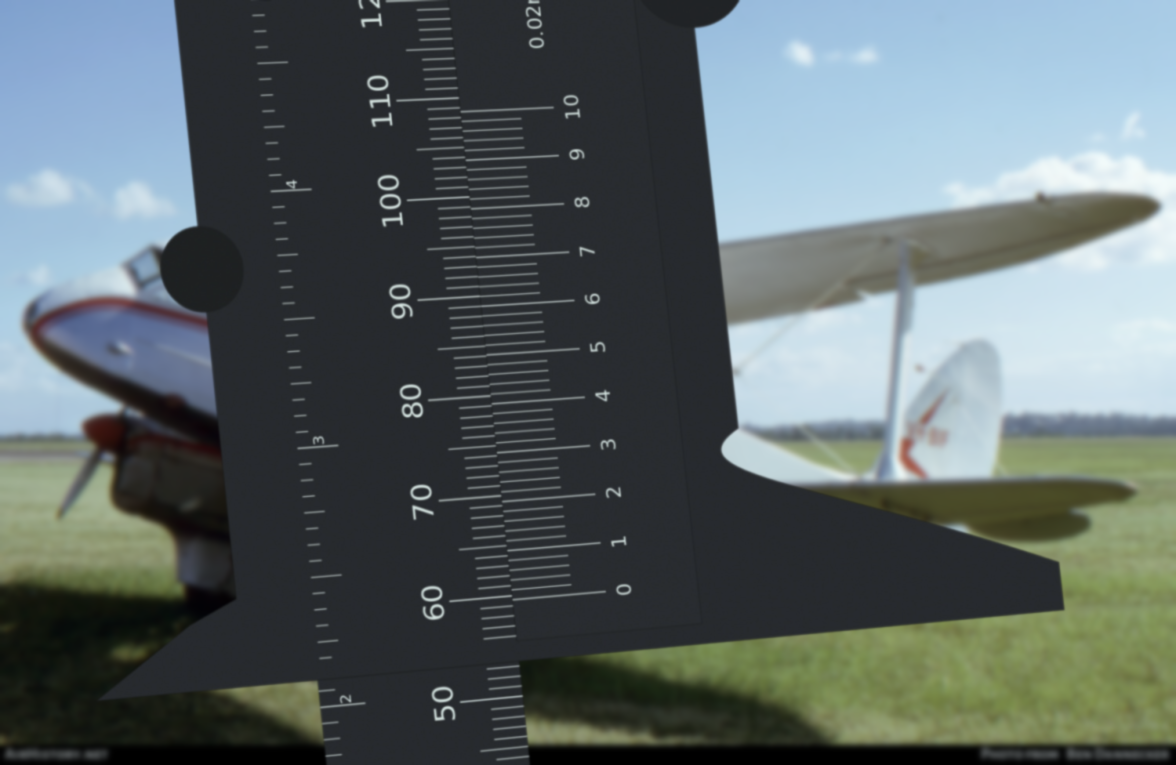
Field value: 59.6; mm
